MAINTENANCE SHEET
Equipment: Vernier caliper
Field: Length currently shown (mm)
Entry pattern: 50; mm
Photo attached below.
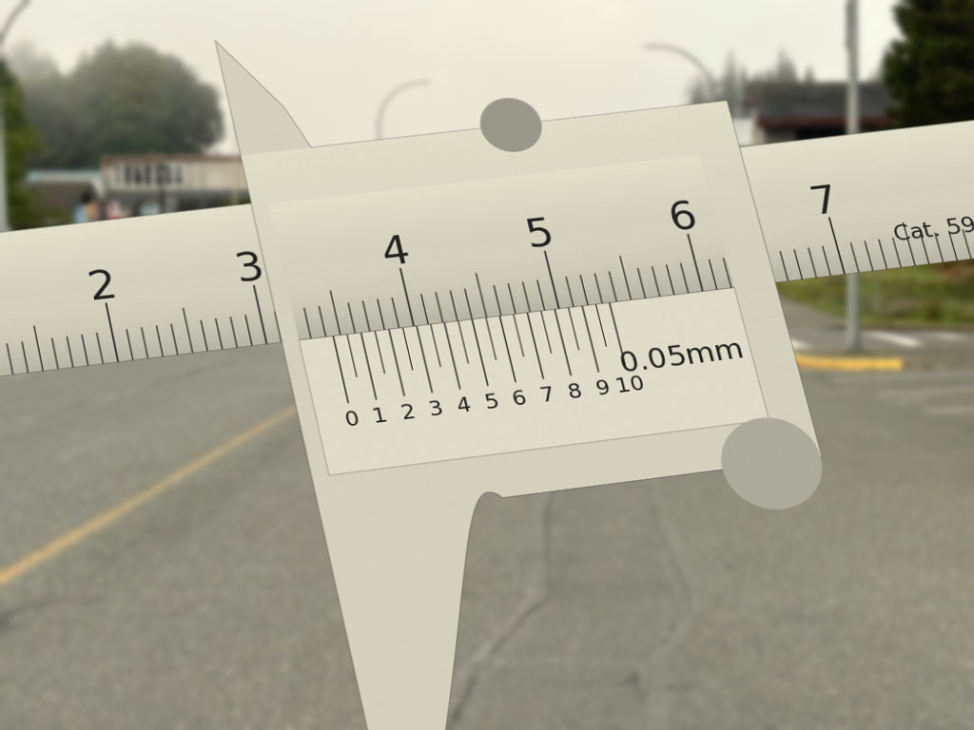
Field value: 34.5; mm
